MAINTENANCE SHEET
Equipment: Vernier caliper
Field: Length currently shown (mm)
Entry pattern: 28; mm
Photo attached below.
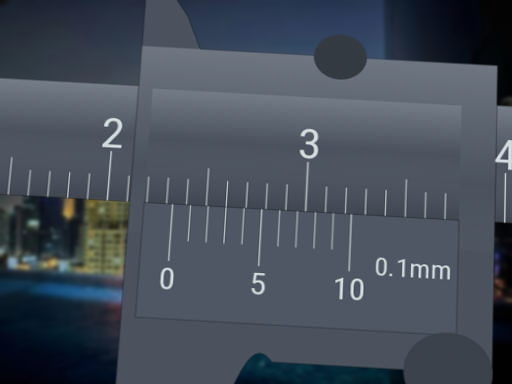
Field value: 23.3; mm
